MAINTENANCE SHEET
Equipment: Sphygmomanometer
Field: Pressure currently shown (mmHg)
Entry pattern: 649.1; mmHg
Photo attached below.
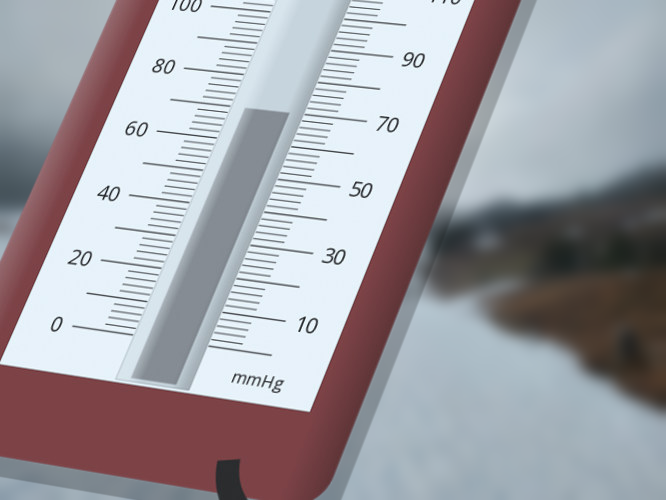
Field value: 70; mmHg
